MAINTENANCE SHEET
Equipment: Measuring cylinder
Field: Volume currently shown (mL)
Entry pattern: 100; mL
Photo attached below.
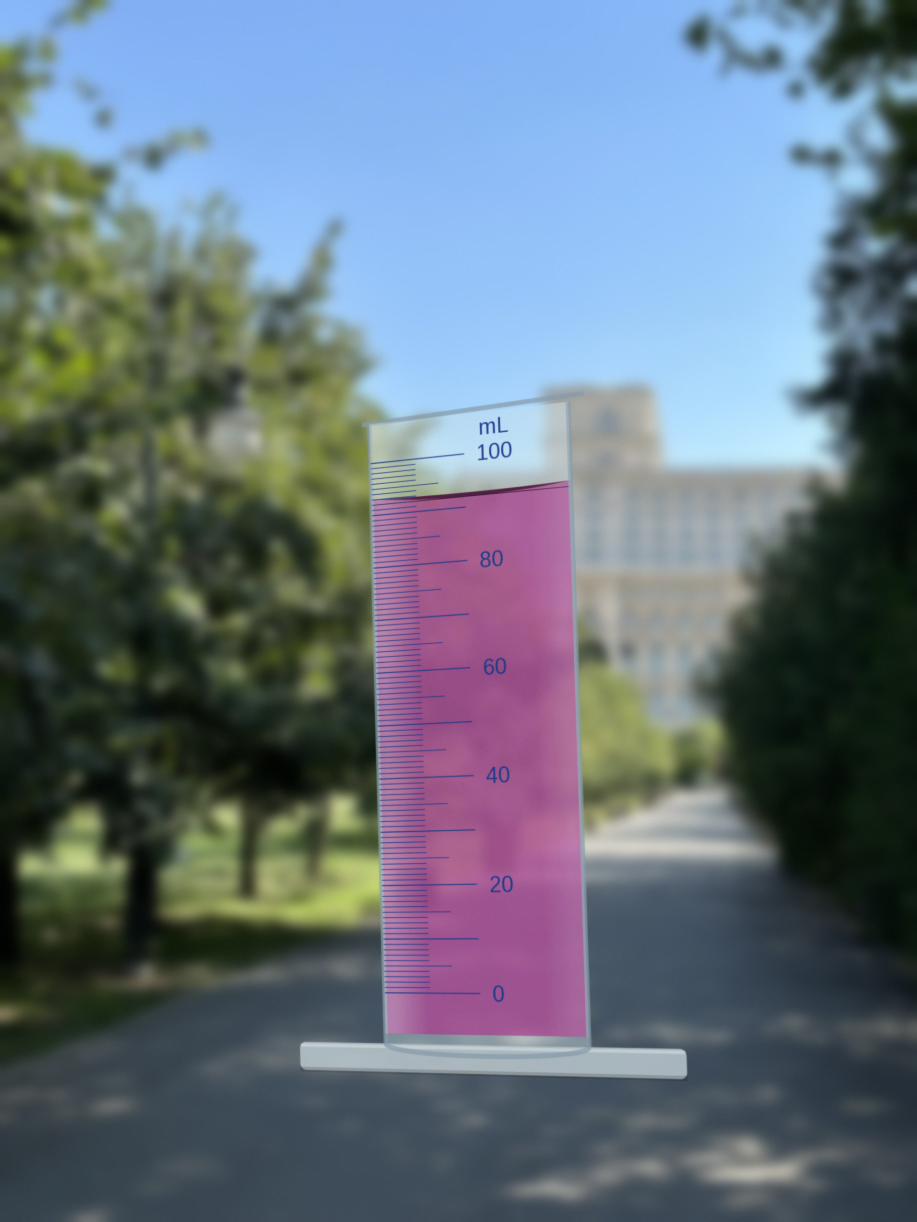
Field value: 92; mL
